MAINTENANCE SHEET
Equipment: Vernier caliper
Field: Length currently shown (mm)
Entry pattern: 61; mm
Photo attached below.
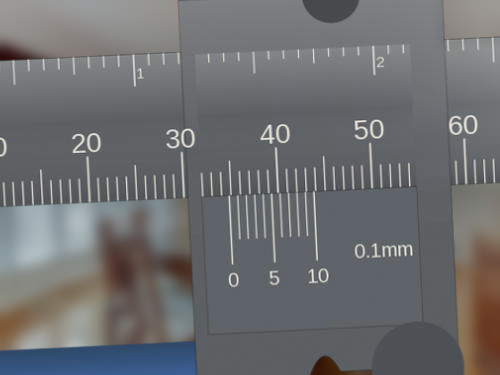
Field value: 34.8; mm
